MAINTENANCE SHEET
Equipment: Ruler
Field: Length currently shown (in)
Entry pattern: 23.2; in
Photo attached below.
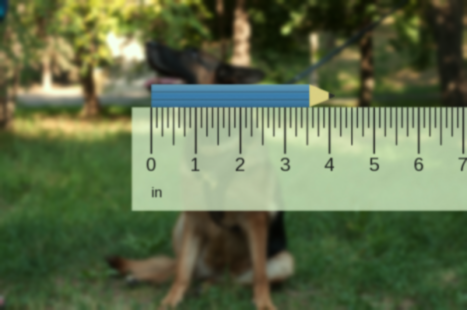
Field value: 4.125; in
